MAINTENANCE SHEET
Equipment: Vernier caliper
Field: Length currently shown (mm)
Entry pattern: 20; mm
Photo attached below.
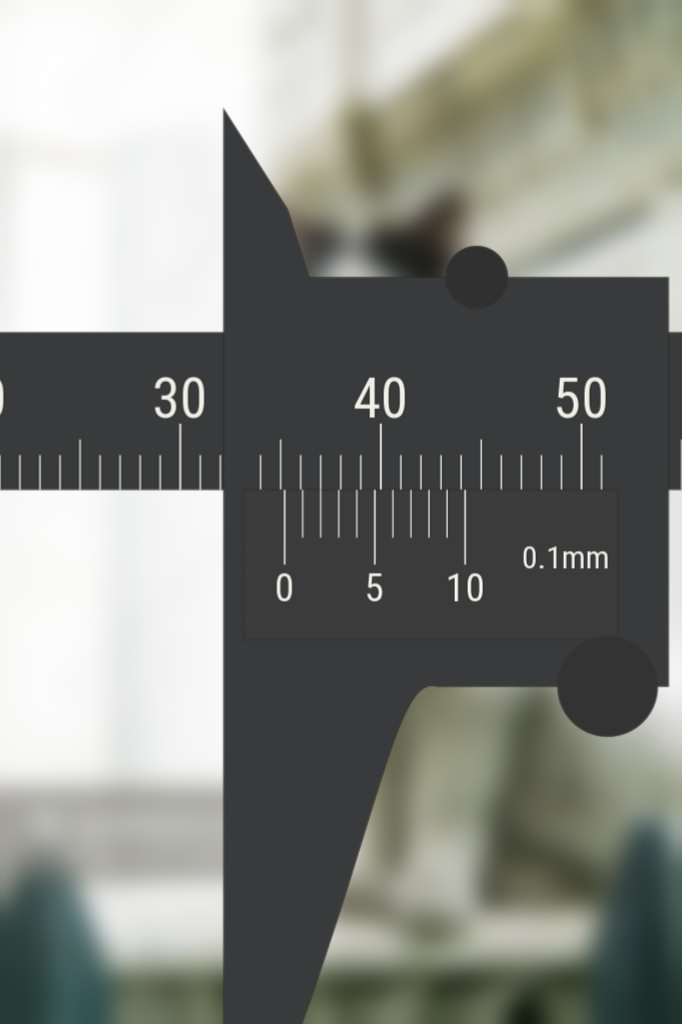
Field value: 35.2; mm
